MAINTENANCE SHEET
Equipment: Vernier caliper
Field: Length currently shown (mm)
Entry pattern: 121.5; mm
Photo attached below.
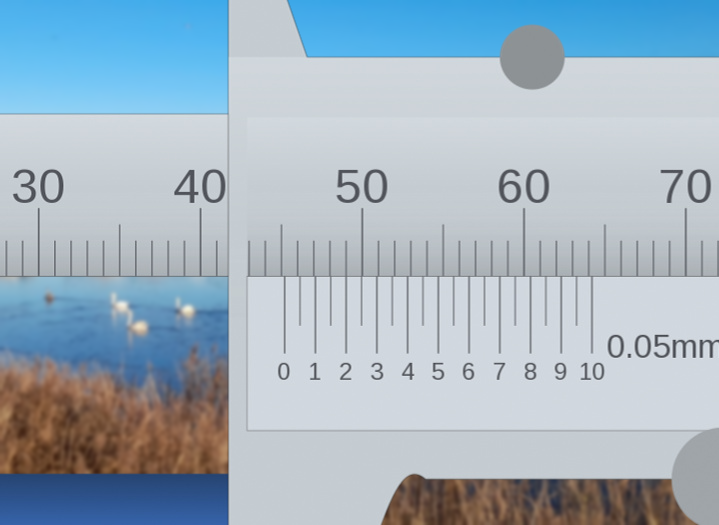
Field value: 45.2; mm
